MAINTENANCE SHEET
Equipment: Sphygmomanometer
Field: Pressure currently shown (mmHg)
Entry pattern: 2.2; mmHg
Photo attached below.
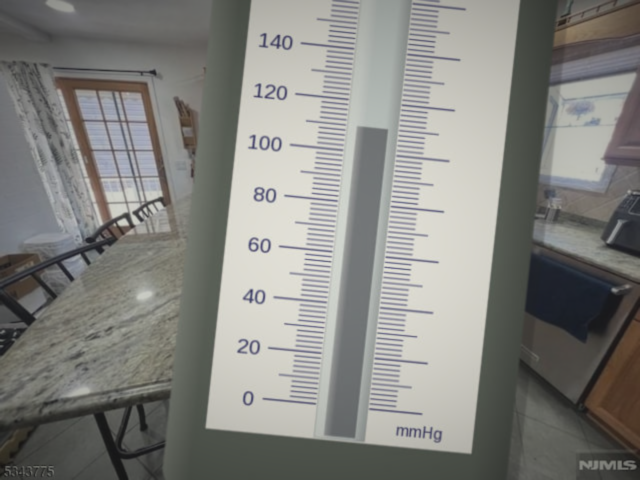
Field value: 110; mmHg
